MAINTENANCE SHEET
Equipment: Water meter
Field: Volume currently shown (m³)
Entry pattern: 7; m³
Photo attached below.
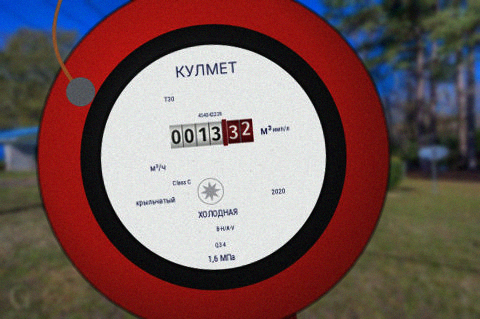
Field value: 13.32; m³
